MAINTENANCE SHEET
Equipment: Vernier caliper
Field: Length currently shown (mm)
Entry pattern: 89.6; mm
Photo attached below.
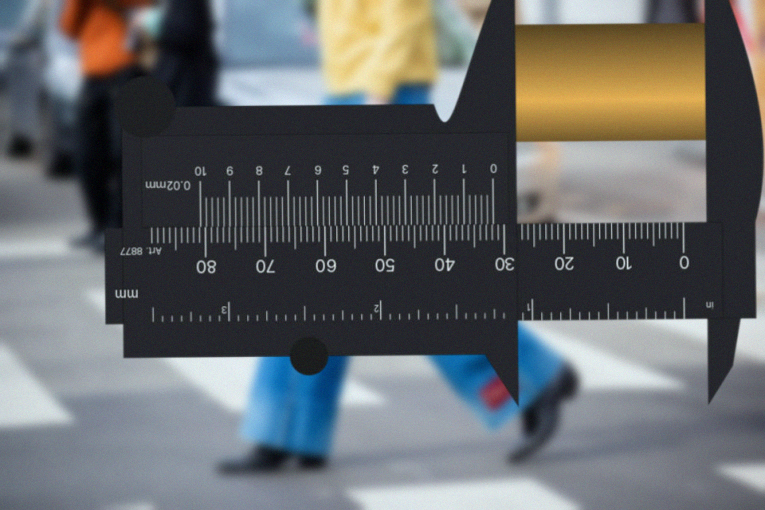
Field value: 31.8; mm
